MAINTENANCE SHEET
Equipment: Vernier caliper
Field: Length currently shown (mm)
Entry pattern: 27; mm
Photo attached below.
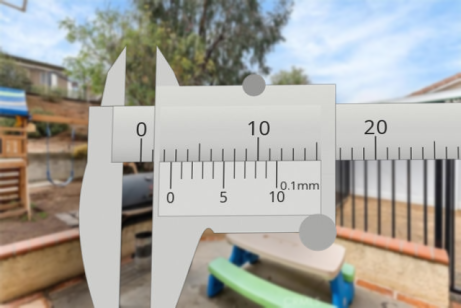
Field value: 2.6; mm
